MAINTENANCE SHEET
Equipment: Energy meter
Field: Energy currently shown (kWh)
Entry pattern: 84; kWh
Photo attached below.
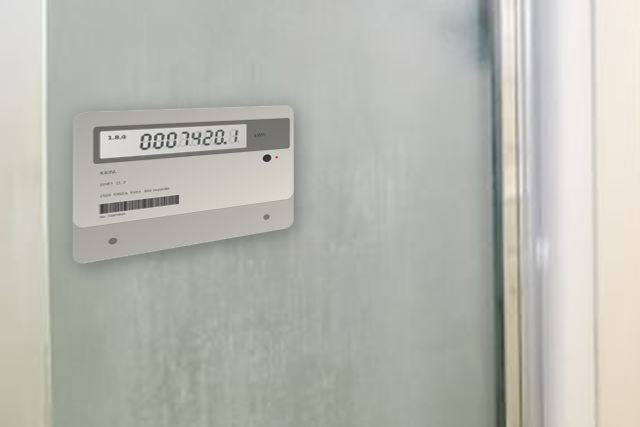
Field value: 7420.1; kWh
